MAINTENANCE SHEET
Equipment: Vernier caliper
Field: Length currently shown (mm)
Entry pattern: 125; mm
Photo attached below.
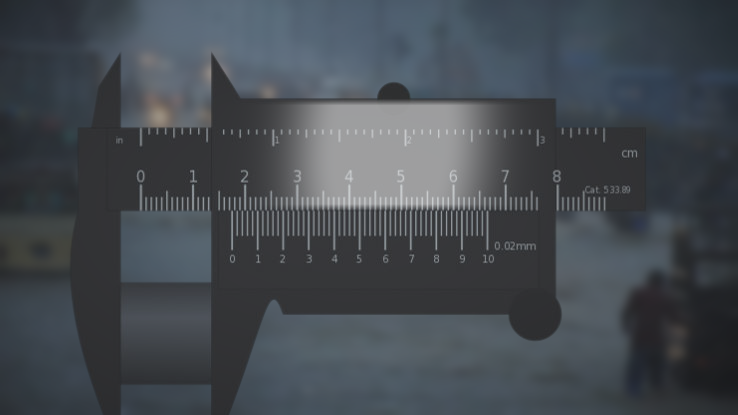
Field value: 17.5; mm
